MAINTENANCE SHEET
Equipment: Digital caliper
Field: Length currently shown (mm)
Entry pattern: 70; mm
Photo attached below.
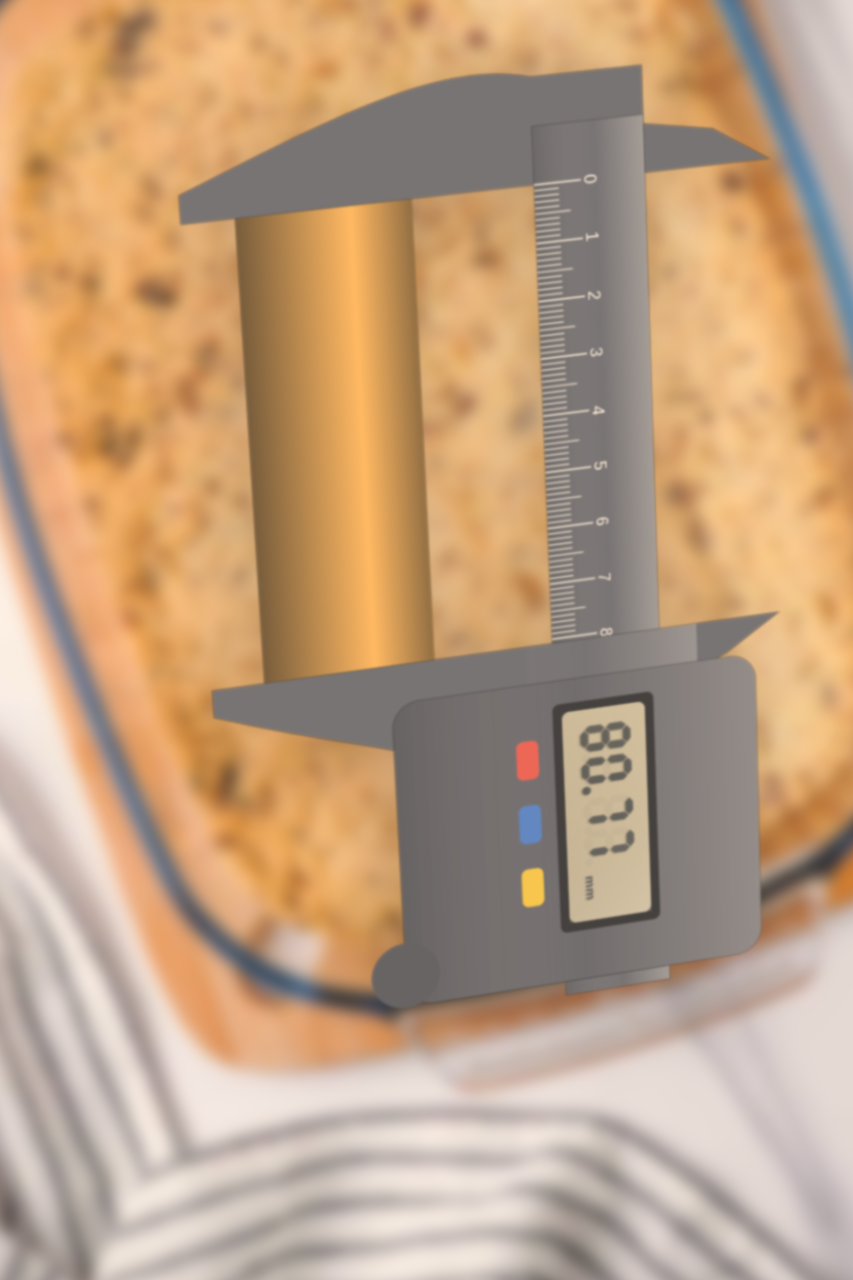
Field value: 80.77; mm
